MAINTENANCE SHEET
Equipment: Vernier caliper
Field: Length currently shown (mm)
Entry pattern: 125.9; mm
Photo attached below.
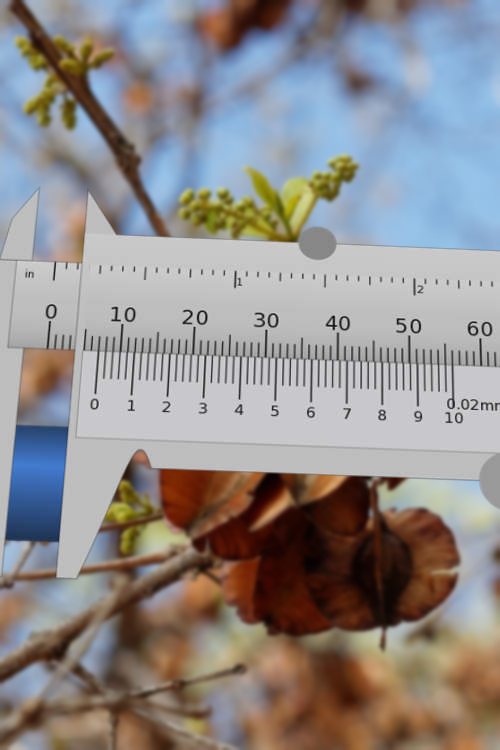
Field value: 7.0; mm
